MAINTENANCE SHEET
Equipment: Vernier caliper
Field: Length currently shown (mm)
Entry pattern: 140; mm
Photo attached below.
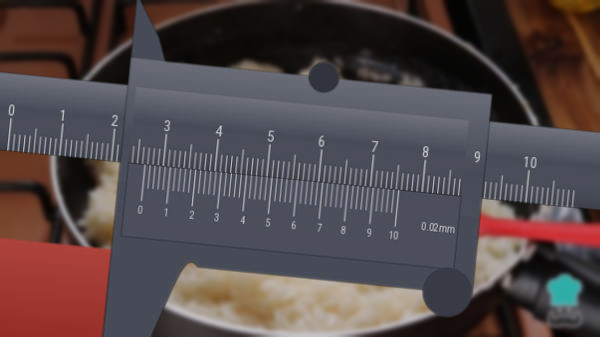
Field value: 26.5; mm
